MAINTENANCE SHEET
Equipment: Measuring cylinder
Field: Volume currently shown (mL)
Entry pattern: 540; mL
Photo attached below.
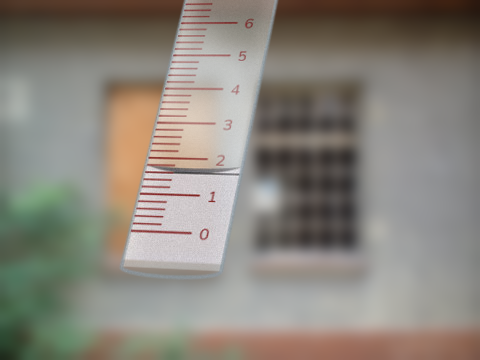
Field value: 1.6; mL
